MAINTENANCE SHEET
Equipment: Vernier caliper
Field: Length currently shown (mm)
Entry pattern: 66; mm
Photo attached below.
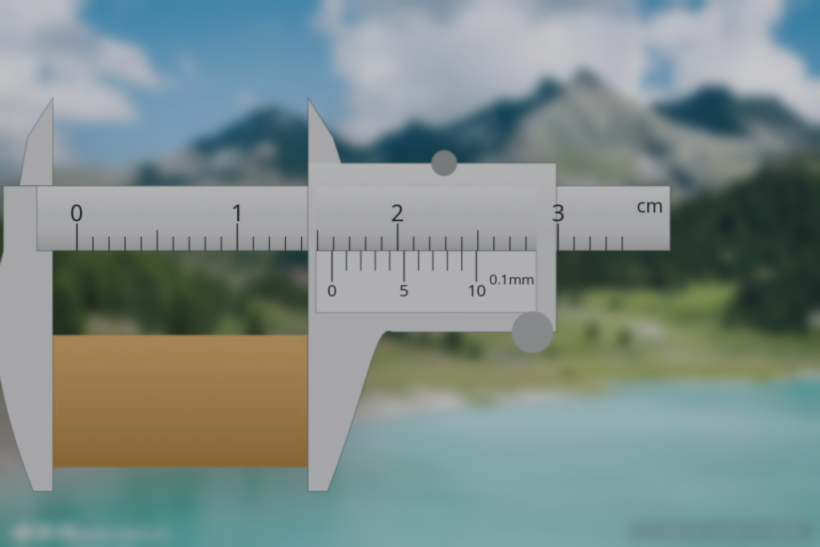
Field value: 15.9; mm
